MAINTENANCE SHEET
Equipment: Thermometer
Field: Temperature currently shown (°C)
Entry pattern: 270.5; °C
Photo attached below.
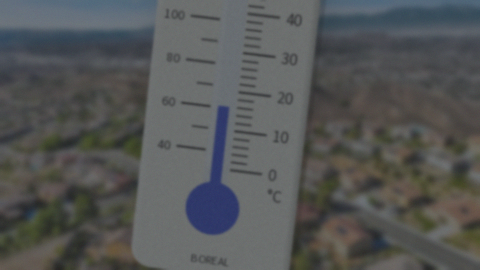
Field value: 16; °C
